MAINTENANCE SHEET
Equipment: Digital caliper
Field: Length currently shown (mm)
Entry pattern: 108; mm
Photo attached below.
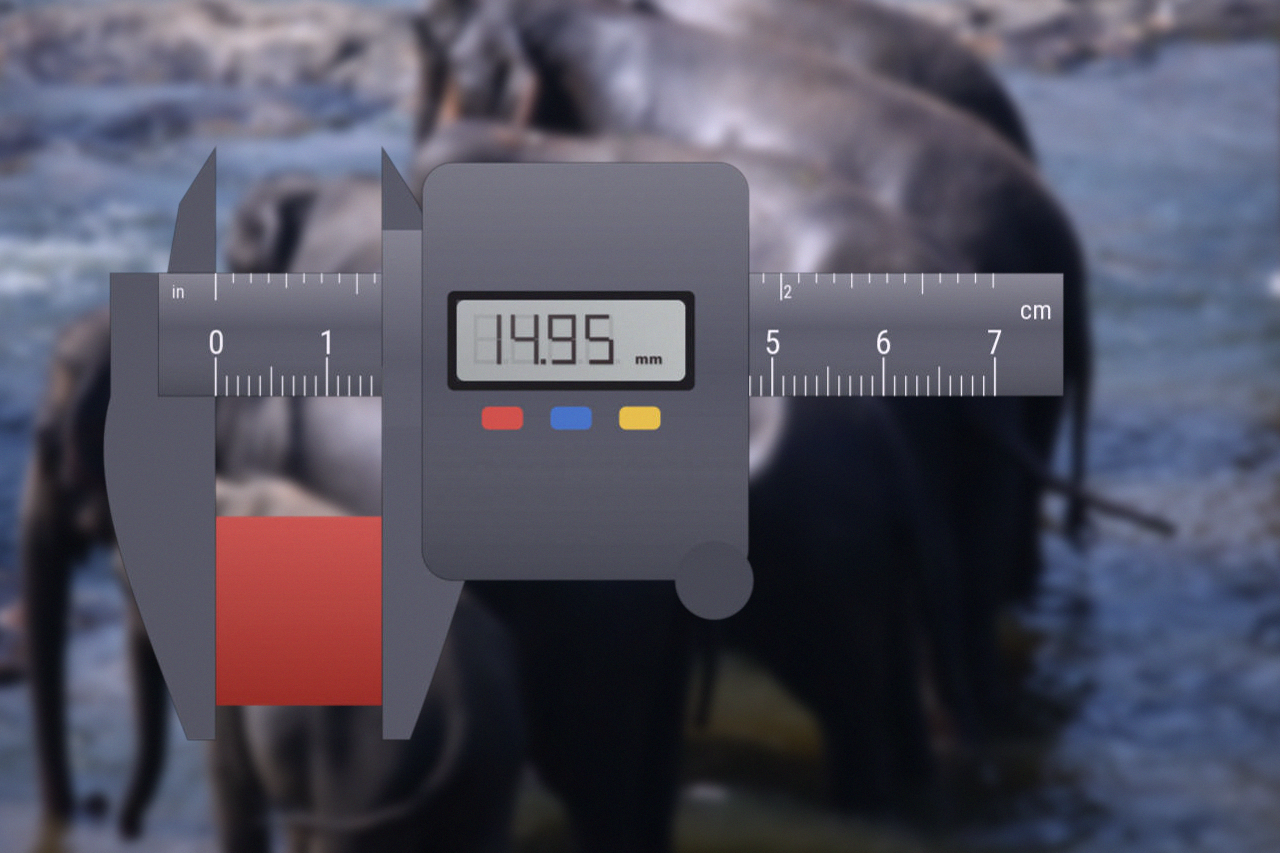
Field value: 14.95; mm
